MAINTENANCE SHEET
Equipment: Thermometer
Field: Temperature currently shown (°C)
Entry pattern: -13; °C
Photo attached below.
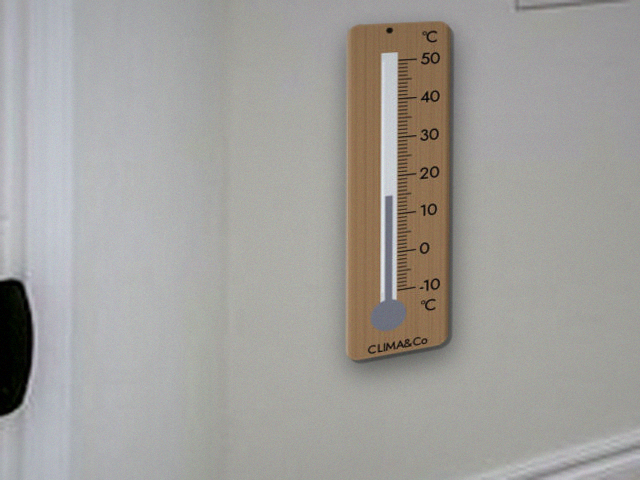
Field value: 15; °C
